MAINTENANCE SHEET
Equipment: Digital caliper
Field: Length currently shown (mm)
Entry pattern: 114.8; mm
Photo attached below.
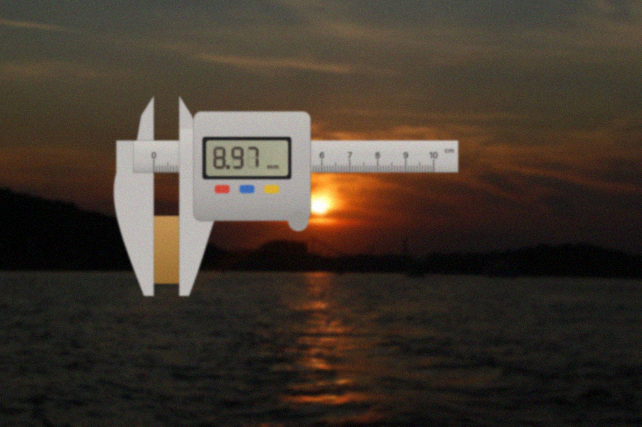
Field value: 8.97; mm
